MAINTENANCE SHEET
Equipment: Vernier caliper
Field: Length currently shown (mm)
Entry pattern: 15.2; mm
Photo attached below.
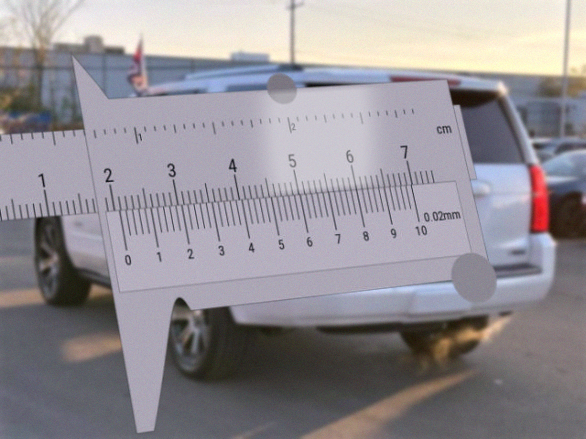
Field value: 20.8; mm
